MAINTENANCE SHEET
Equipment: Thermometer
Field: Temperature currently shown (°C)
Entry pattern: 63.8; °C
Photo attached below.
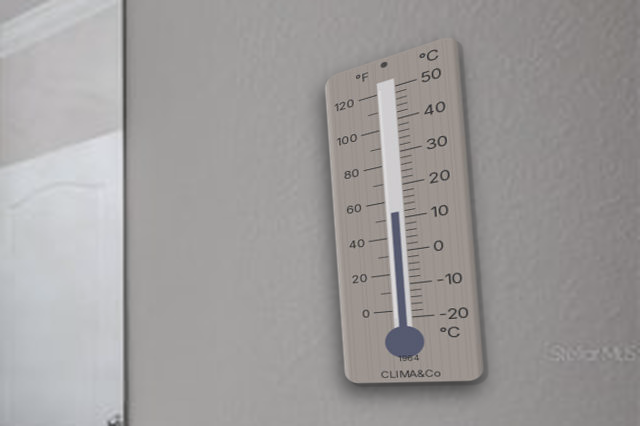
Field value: 12; °C
